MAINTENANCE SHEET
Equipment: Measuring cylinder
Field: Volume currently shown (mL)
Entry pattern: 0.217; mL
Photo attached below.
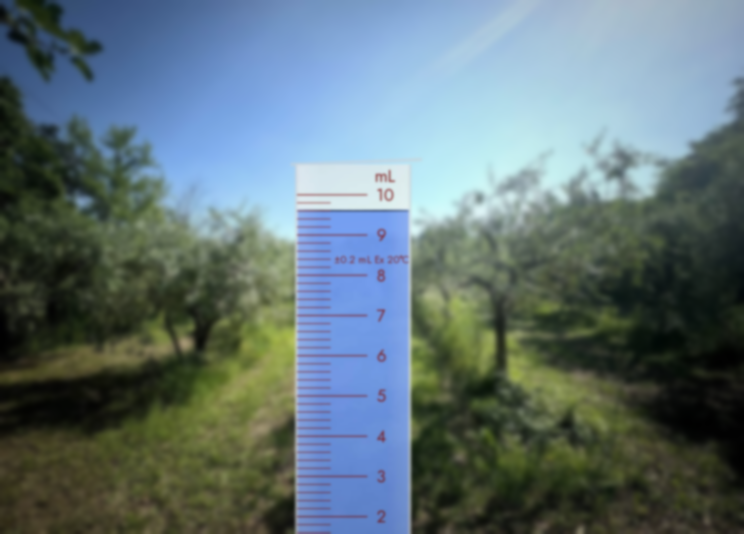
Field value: 9.6; mL
